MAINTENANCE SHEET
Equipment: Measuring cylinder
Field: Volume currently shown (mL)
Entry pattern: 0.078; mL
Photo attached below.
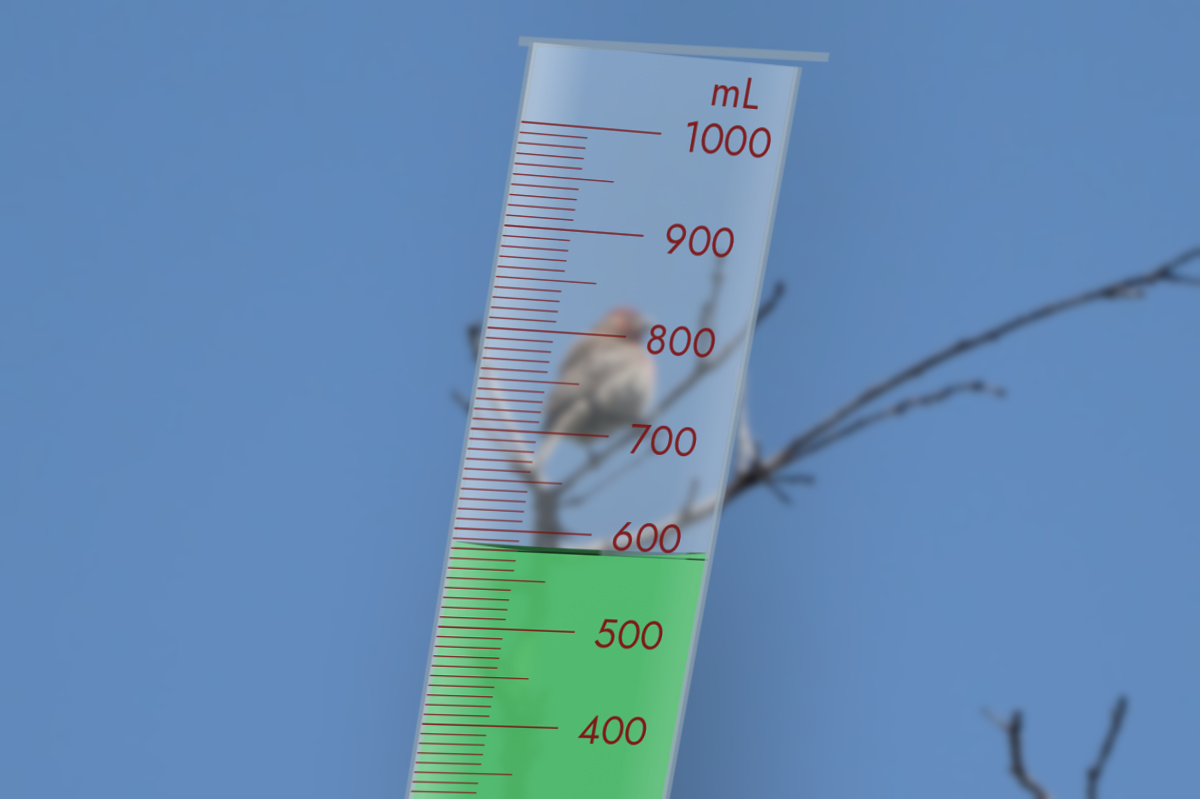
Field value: 580; mL
